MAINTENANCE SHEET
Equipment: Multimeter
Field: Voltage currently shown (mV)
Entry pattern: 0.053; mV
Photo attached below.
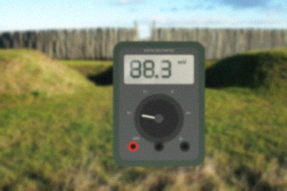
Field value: 88.3; mV
